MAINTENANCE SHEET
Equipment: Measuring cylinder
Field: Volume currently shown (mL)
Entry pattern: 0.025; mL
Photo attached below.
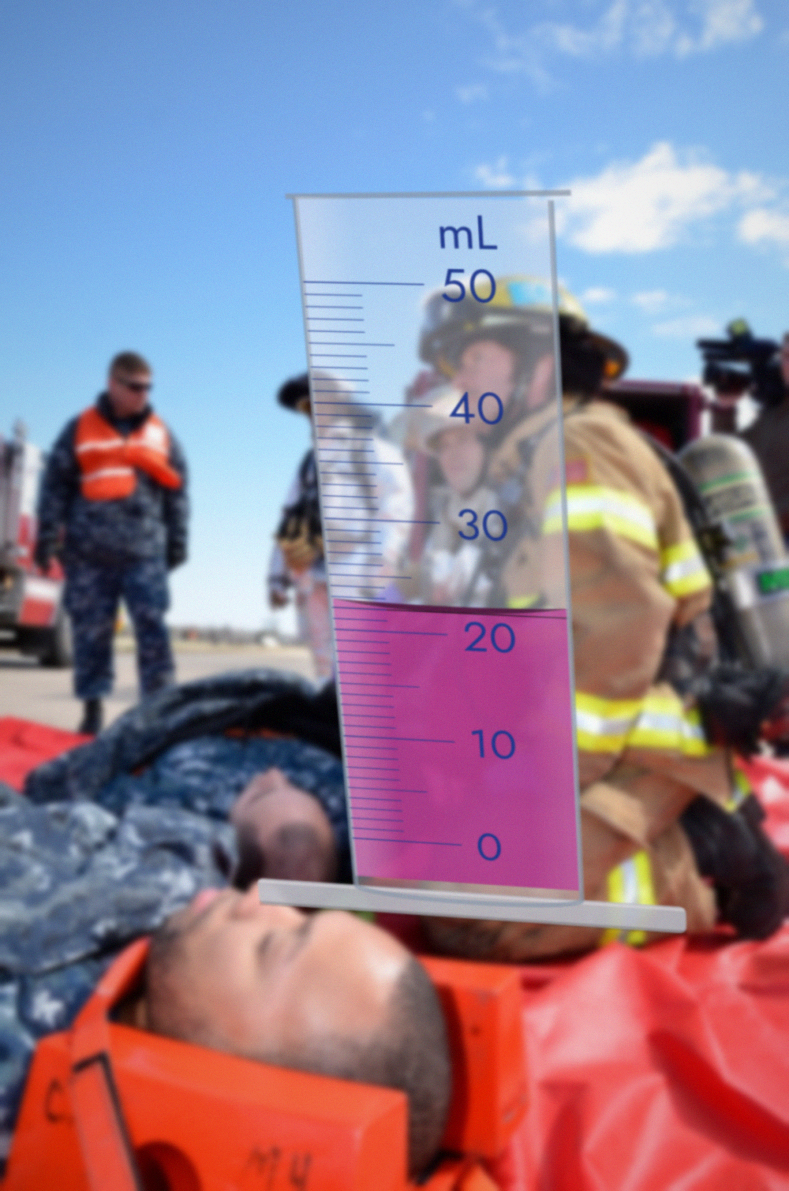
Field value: 22; mL
